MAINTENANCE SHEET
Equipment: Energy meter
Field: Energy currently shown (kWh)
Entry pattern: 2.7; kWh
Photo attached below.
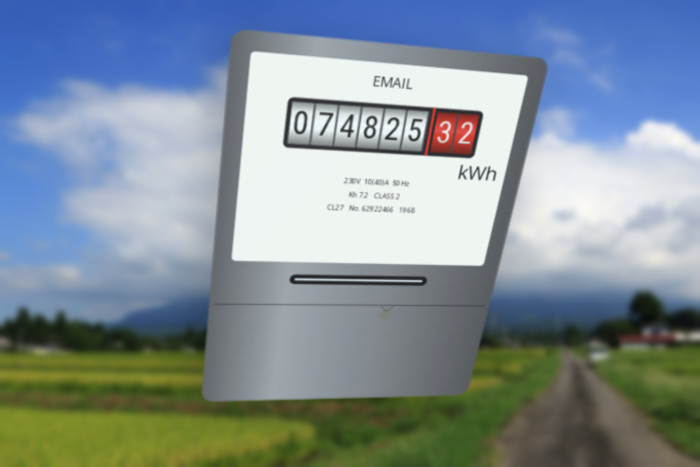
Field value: 74825.32; kWh
